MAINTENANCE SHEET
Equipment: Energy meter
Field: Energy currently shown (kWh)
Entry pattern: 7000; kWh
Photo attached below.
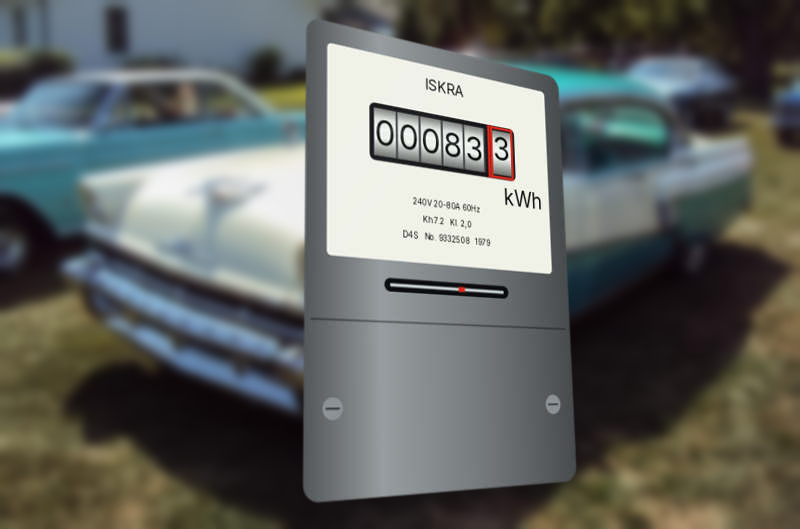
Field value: 83.3; kWh
